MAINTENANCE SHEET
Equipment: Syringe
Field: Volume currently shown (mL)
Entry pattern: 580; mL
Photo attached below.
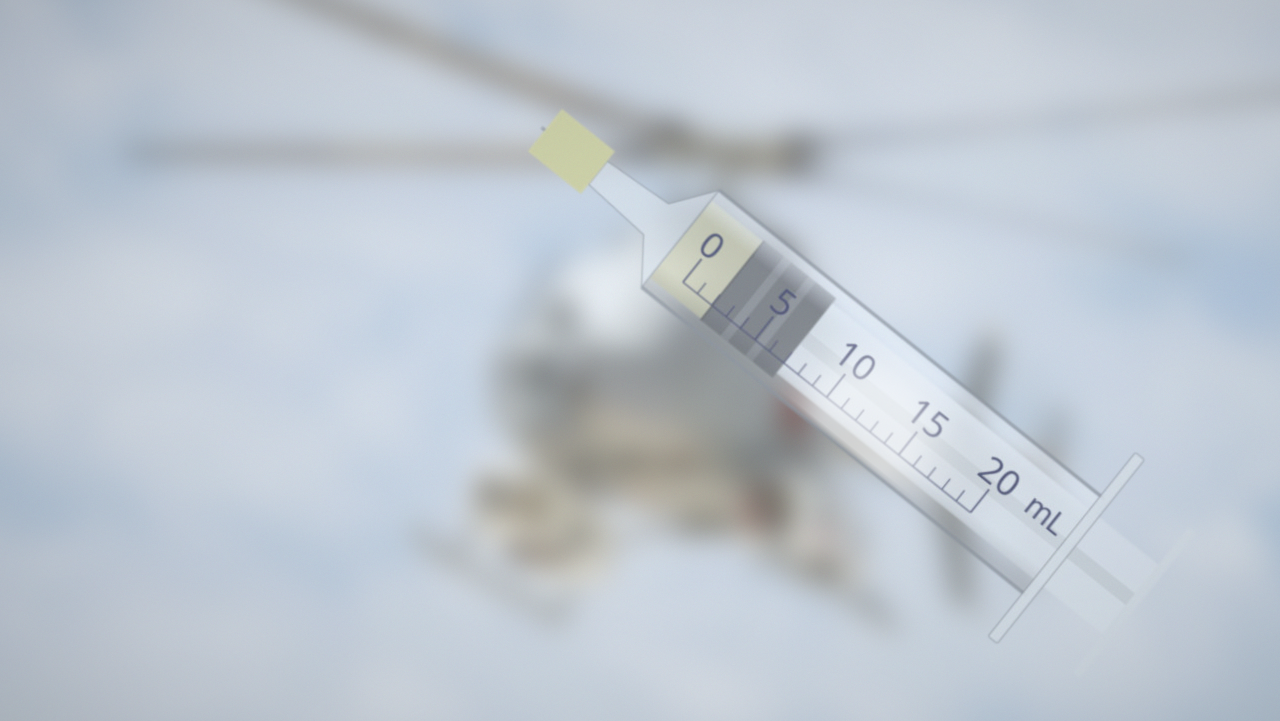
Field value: 2; mL
